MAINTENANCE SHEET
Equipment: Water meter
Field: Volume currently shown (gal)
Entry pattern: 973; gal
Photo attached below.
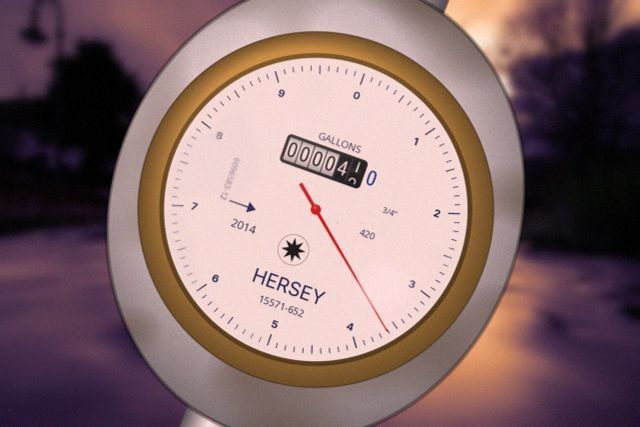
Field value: 413.6; gal
